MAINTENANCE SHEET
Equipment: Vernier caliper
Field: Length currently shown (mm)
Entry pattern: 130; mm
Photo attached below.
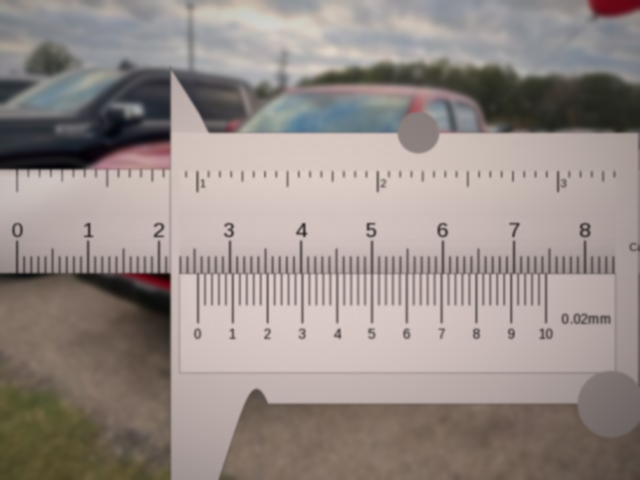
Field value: 25.5; mm
